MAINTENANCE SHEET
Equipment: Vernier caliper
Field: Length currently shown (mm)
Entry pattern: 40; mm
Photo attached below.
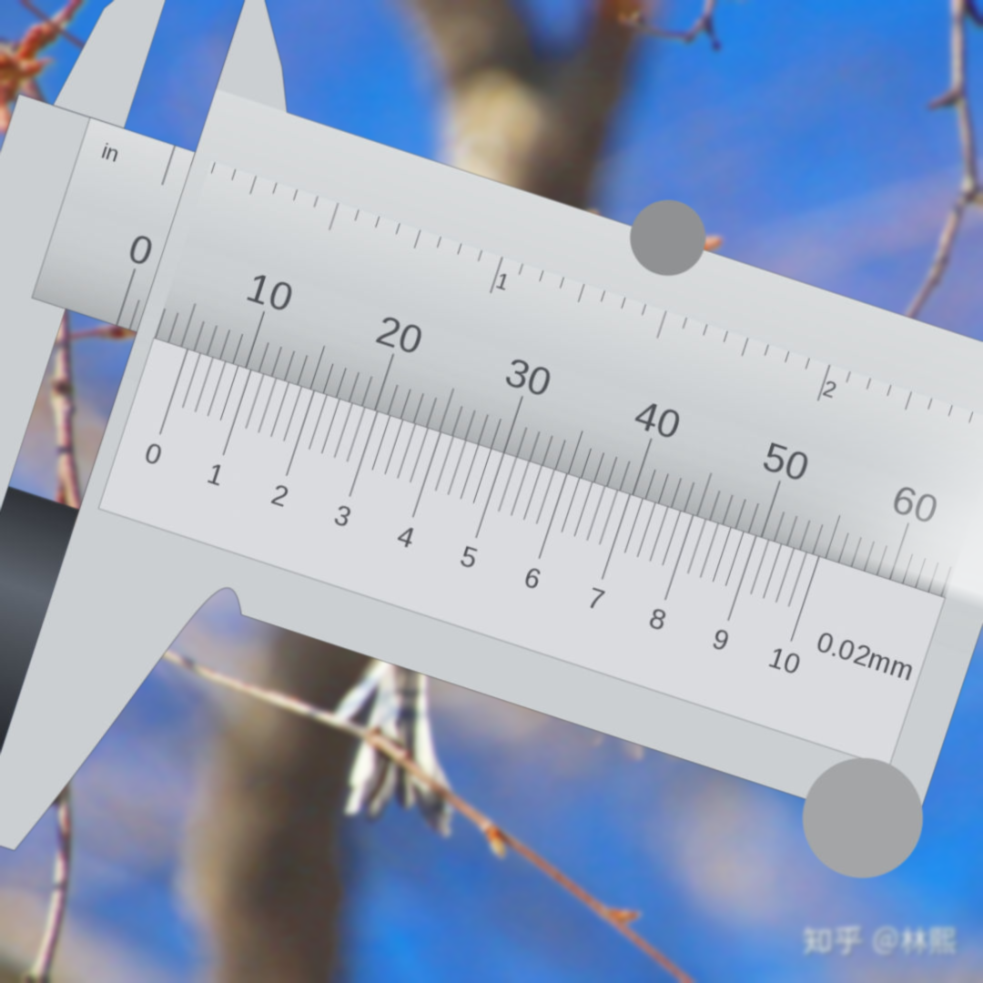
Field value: 5.5; mm
